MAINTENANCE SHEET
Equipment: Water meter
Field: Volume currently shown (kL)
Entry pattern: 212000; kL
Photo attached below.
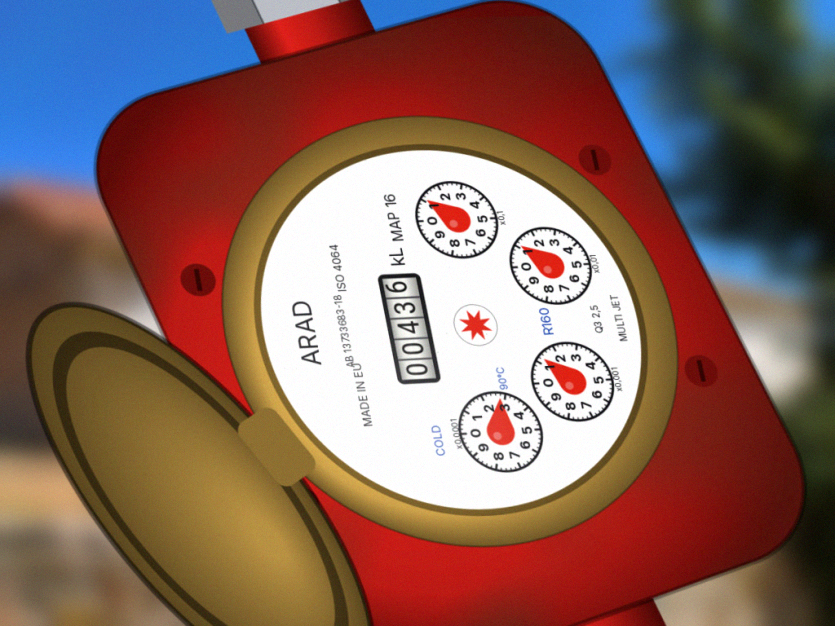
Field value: 436.1112; kL
